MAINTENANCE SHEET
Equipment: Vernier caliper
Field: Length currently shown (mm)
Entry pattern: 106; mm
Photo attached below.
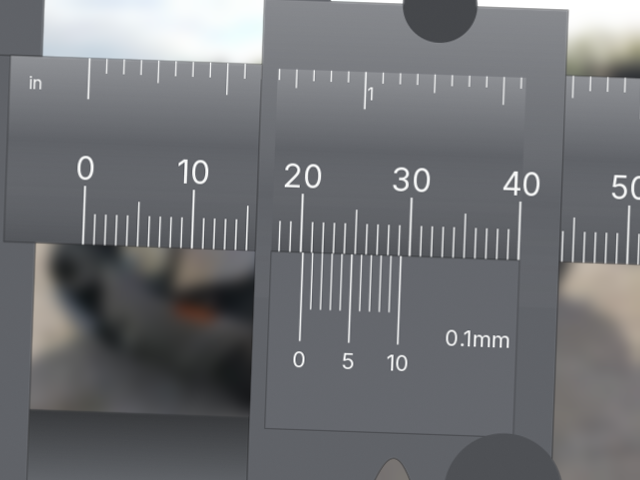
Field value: 20.2; mm
